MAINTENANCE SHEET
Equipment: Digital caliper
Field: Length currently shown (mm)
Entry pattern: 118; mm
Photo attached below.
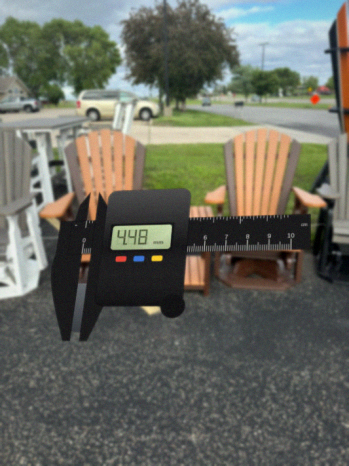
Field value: 4.48; mm
